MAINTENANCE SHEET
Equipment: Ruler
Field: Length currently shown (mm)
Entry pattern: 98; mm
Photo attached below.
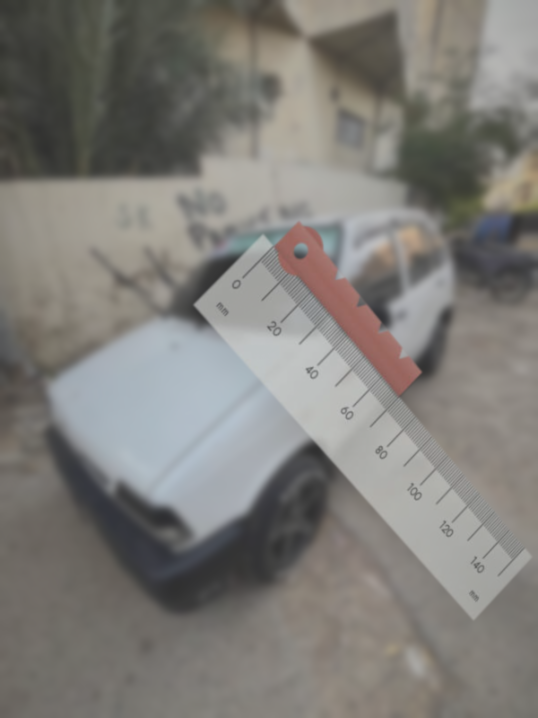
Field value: 70; mm
